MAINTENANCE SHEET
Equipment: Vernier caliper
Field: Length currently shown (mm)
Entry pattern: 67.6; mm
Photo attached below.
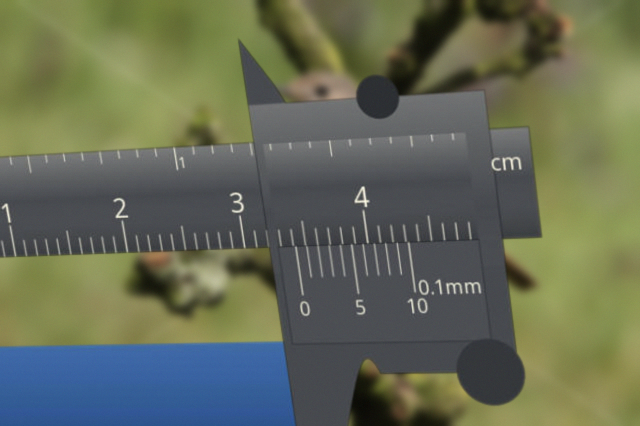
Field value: 34.2; mm
